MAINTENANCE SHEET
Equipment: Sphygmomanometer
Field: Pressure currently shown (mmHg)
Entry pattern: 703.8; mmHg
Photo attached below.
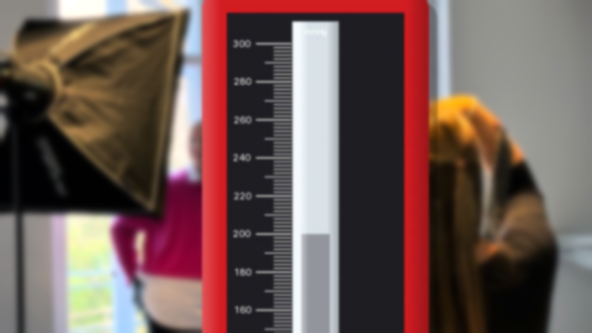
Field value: 200; mmHg
